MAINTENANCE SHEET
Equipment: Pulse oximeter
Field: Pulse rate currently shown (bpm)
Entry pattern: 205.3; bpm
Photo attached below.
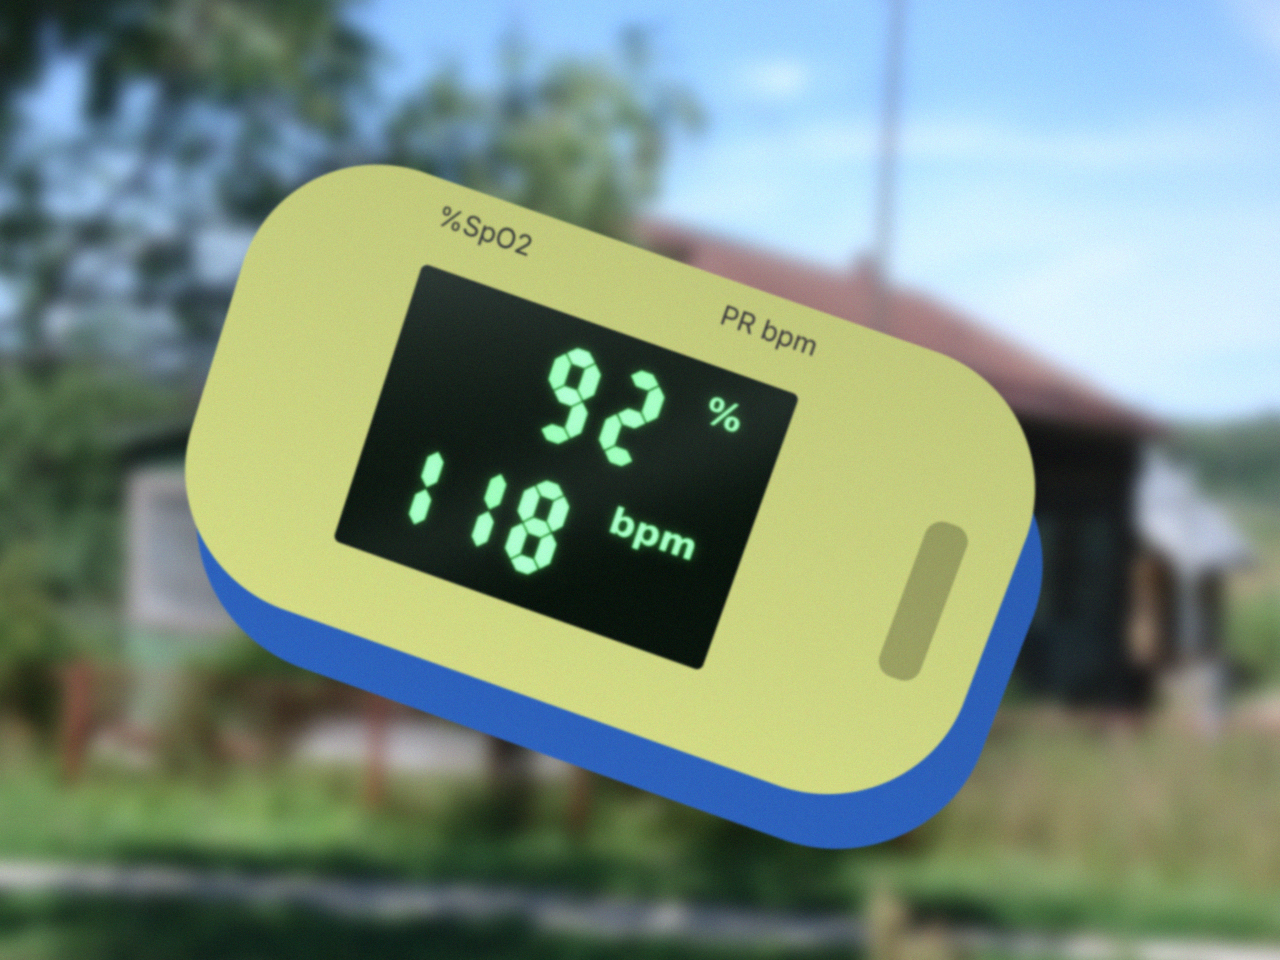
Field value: 118; bpm
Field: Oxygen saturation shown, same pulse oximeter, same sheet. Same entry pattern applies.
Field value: 92; %
